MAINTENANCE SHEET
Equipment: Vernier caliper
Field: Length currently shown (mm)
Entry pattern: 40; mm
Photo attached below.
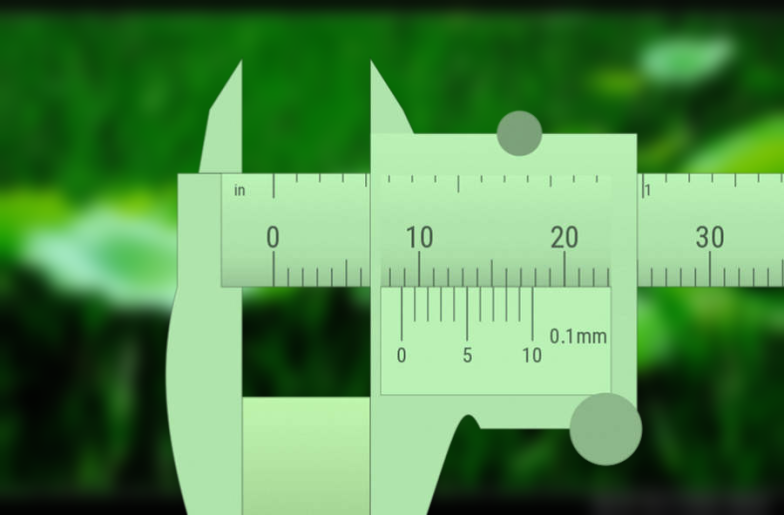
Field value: 8.8; mm
